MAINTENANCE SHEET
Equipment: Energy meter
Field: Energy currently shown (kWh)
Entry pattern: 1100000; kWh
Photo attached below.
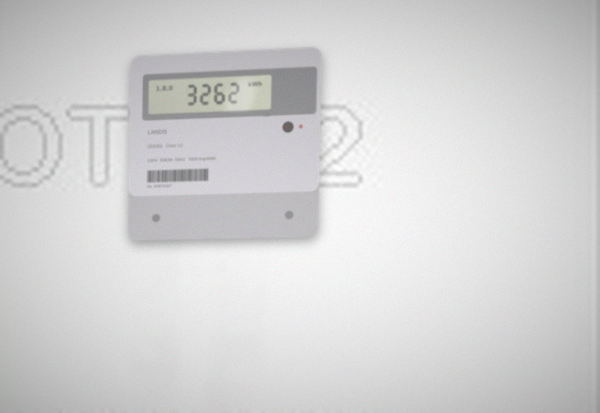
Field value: 3262; kWh
